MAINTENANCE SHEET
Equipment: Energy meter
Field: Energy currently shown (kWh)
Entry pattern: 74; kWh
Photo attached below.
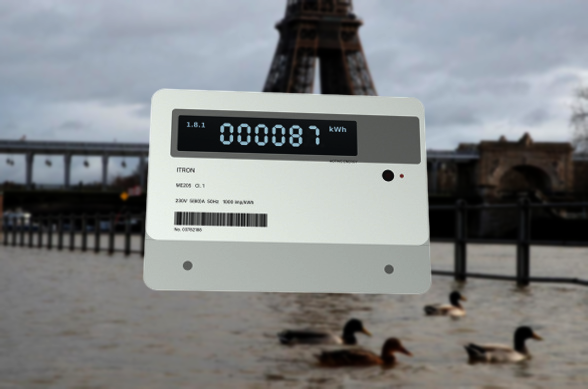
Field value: 87; kWh
